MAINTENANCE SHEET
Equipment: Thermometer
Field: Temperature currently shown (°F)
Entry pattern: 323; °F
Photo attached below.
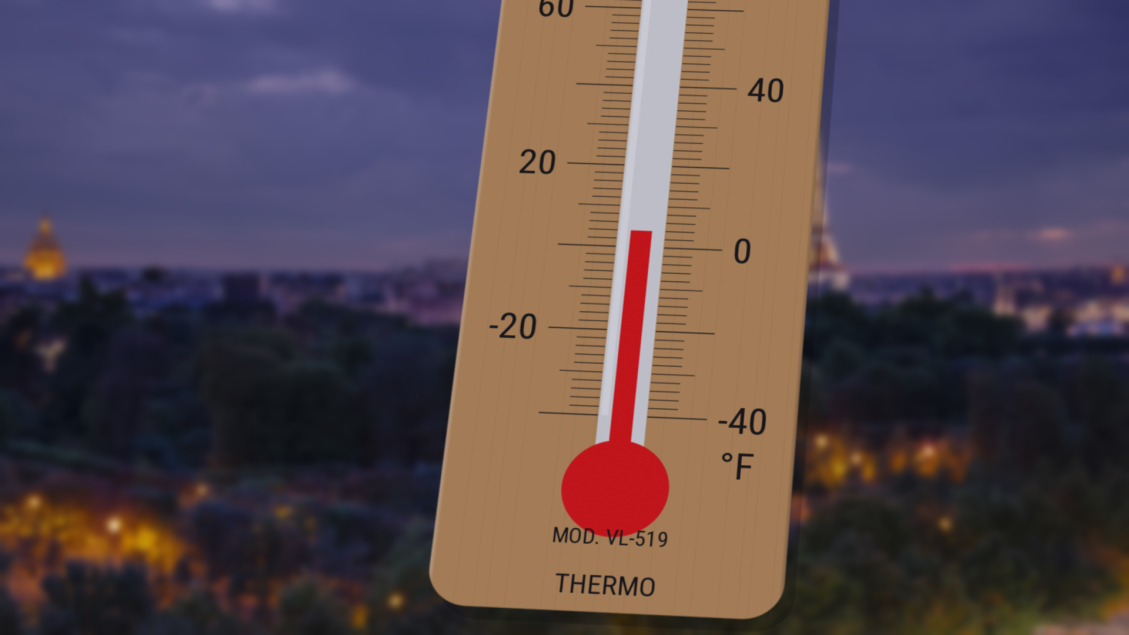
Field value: 4; °F
